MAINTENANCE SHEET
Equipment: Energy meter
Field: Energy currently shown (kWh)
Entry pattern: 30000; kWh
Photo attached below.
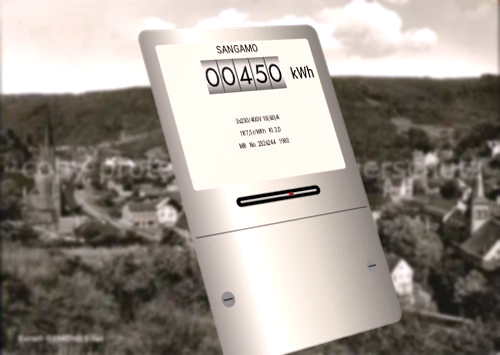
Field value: 450; kWh
